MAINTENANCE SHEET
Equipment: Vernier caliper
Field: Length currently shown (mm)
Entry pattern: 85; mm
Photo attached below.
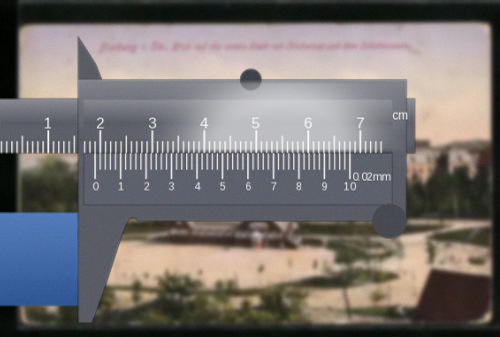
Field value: 19.0; mm
